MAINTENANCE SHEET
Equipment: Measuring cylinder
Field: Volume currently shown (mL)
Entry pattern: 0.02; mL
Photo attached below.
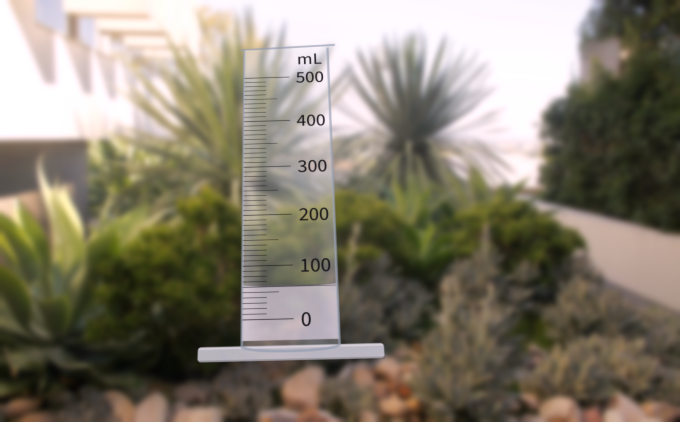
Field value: 60; mL
